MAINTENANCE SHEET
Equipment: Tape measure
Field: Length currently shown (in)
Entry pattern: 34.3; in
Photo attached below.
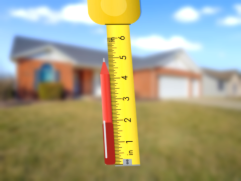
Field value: 5; in
